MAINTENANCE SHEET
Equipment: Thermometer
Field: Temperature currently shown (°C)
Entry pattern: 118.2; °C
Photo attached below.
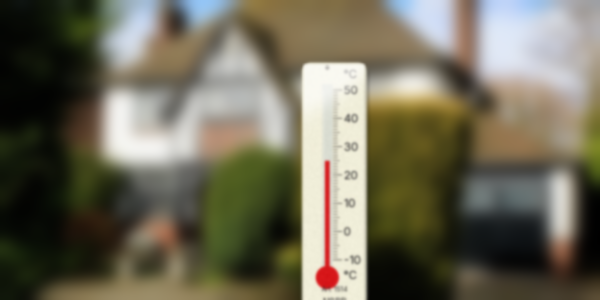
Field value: 25; °C
